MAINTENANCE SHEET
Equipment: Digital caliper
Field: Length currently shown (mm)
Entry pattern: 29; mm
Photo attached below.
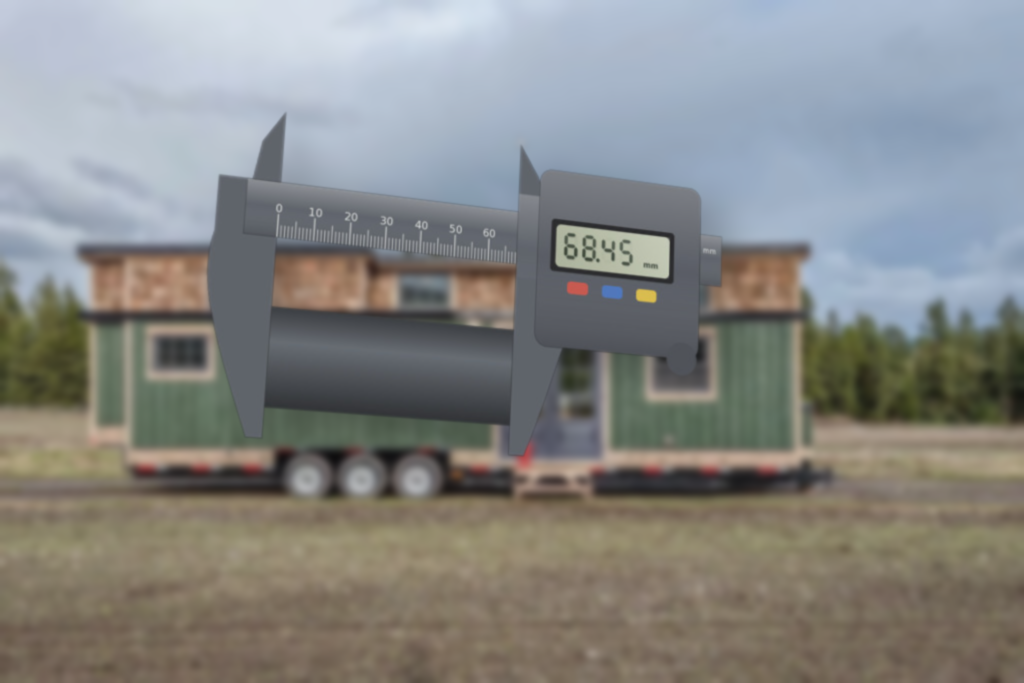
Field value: 68.45; mm
